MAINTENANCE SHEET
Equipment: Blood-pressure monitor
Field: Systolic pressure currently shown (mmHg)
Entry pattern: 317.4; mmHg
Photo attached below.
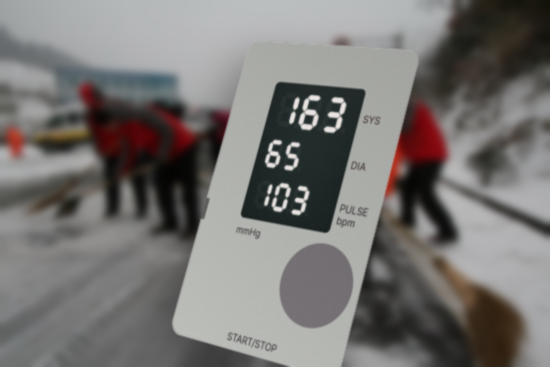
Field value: 163; mmHg
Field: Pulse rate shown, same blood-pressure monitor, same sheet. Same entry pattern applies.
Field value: 103; bpm
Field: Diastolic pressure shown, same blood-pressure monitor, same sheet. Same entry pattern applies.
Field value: 65; mmHg
